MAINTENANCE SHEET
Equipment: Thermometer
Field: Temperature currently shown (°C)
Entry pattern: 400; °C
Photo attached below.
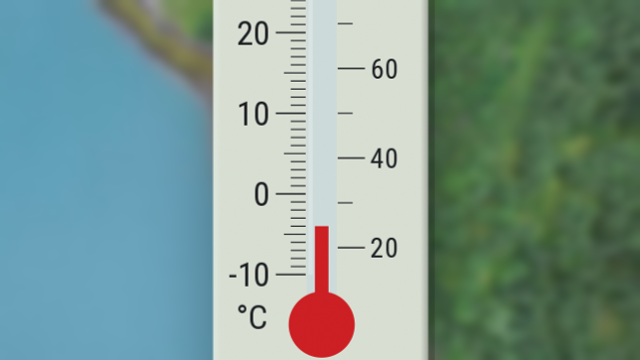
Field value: -4; °C
